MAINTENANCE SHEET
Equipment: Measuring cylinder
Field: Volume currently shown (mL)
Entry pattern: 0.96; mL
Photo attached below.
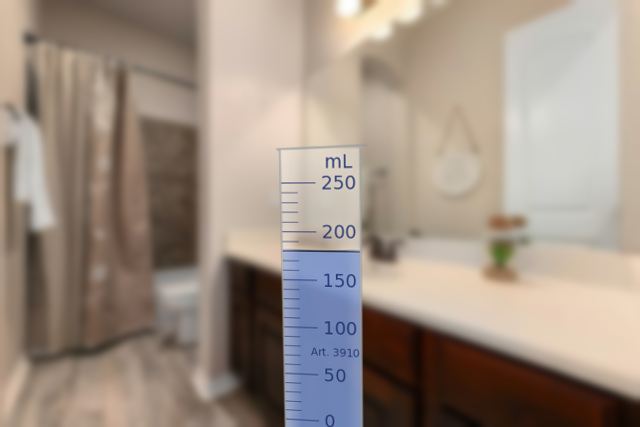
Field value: 180; mL
